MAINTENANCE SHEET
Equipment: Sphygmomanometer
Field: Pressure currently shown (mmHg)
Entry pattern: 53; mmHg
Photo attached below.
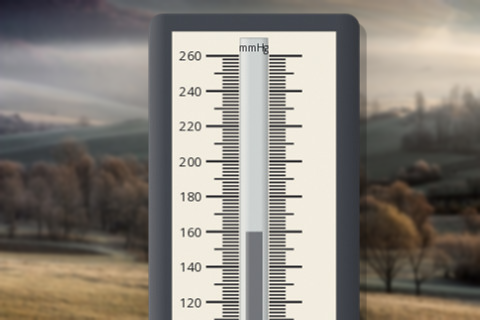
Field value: 160; mmHg
